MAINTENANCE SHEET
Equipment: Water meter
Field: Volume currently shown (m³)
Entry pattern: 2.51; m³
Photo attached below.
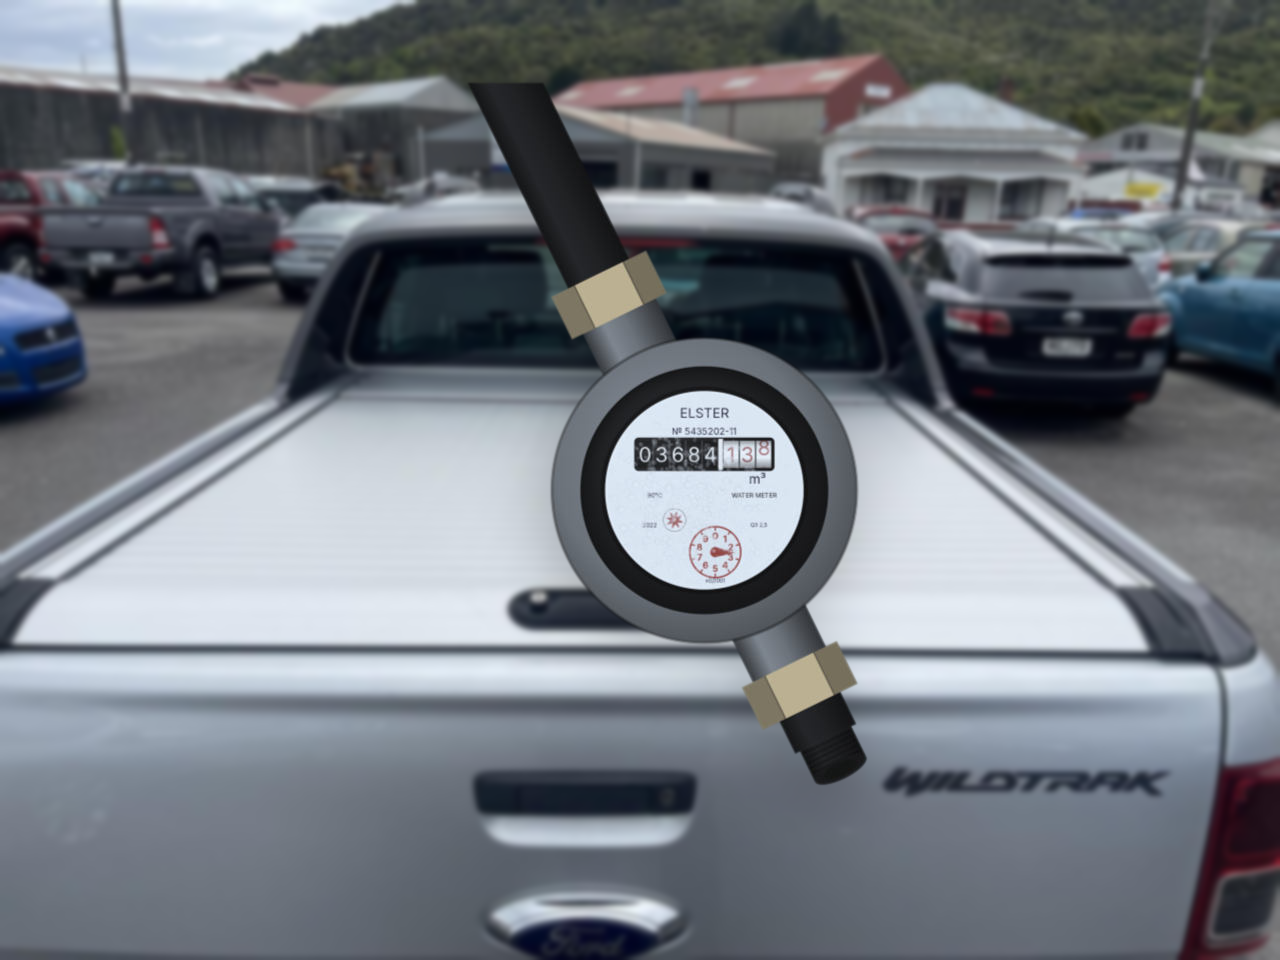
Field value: 3684.1382; m³
